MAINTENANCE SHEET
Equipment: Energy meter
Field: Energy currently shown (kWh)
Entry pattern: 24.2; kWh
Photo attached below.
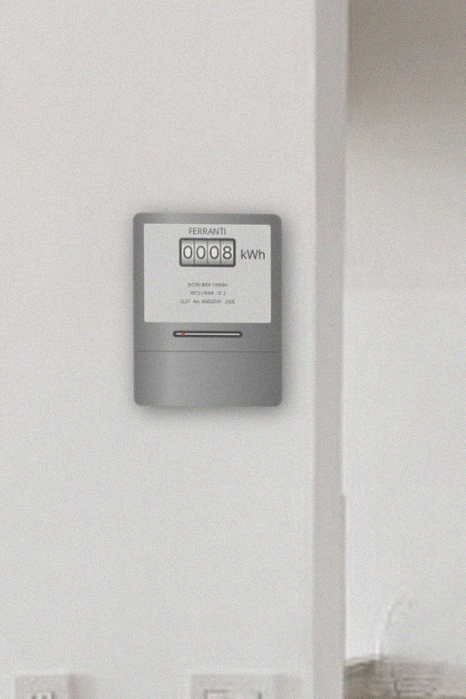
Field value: 8; kWh
